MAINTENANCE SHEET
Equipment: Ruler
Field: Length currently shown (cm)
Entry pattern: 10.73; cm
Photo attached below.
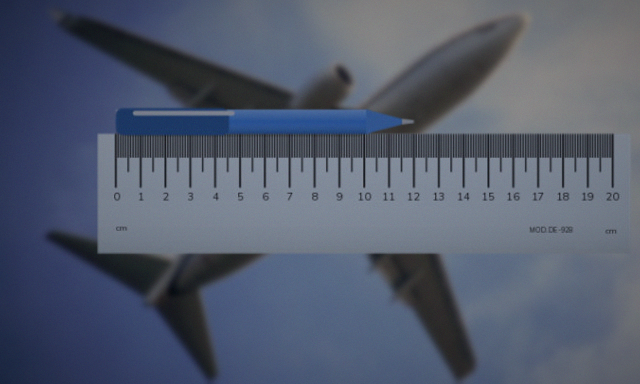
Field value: 12; cm
